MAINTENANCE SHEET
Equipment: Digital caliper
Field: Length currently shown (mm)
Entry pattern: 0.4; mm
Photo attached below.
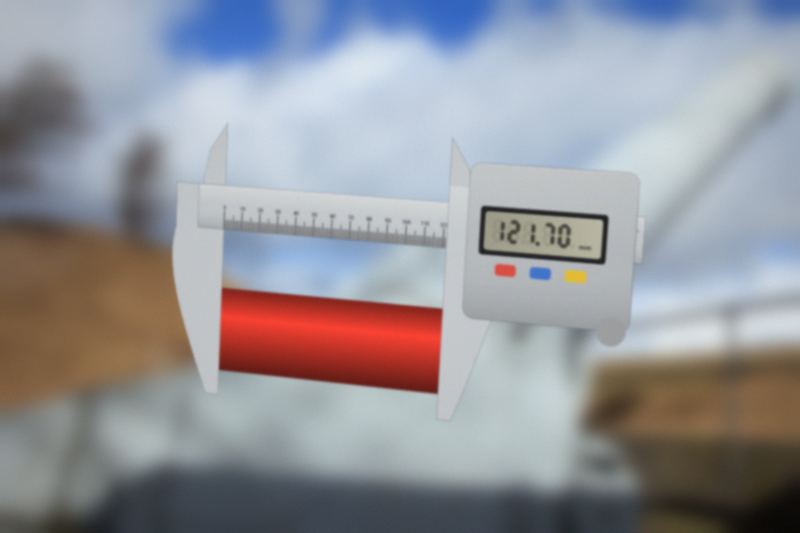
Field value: 121.70; mm
